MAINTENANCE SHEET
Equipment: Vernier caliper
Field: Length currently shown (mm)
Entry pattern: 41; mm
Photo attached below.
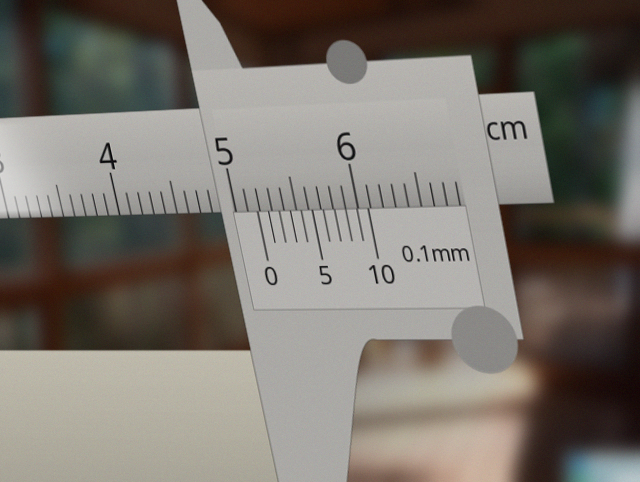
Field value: 51.8; mm
